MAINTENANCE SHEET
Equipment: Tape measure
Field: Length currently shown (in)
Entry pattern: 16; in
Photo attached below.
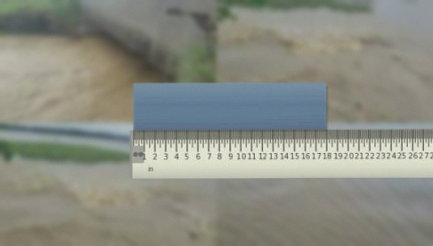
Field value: 18; in
